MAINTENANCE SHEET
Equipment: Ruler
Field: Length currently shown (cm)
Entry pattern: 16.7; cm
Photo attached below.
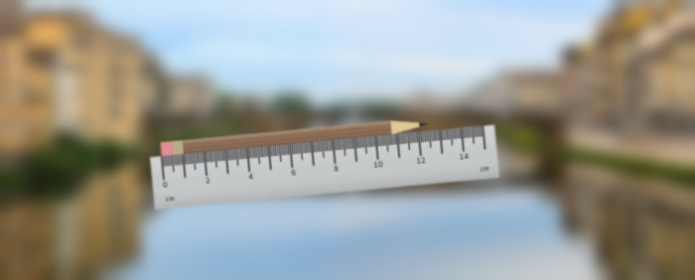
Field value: 12.5; cm
